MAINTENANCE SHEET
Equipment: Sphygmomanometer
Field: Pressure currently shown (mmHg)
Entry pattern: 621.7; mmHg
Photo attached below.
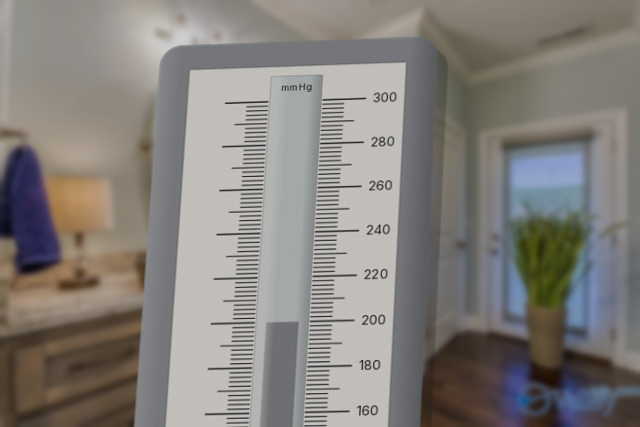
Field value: 200; mmHg
